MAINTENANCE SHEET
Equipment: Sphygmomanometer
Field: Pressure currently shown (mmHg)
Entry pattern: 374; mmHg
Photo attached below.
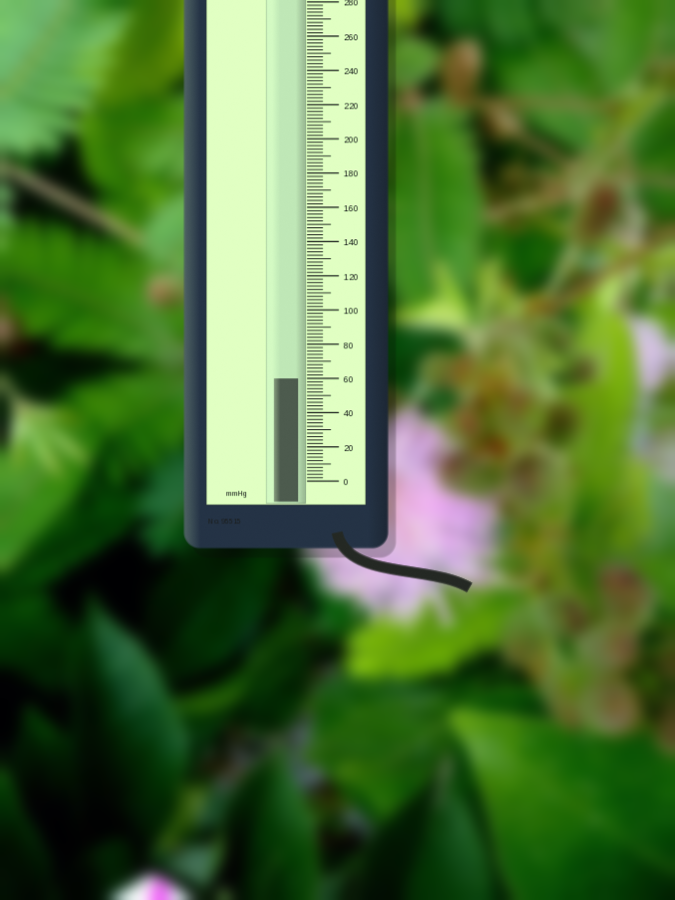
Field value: 60; mmHg
